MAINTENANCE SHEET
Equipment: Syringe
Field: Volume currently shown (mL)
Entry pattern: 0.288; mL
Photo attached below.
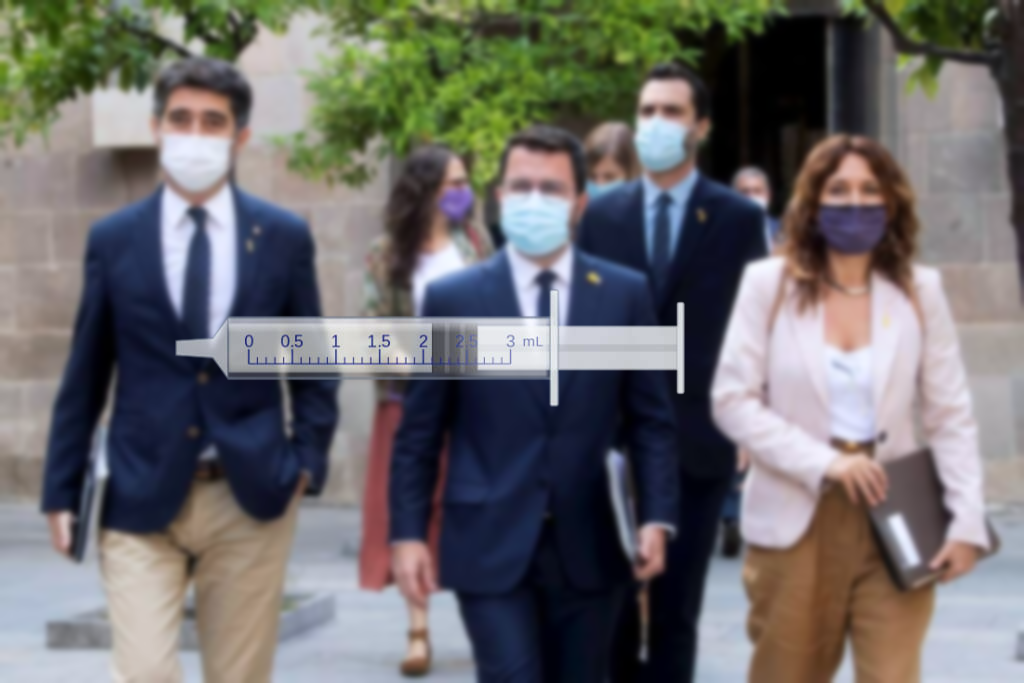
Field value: 2.1; mL
